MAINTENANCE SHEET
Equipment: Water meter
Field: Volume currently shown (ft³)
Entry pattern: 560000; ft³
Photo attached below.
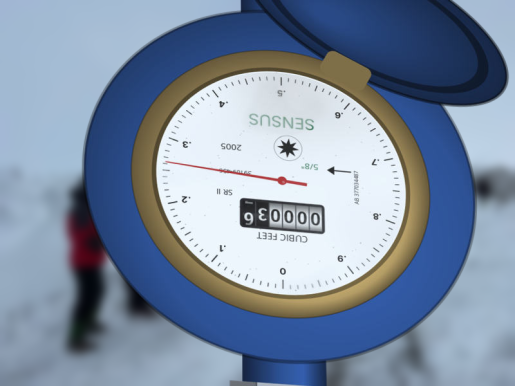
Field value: 36.26; ft³
